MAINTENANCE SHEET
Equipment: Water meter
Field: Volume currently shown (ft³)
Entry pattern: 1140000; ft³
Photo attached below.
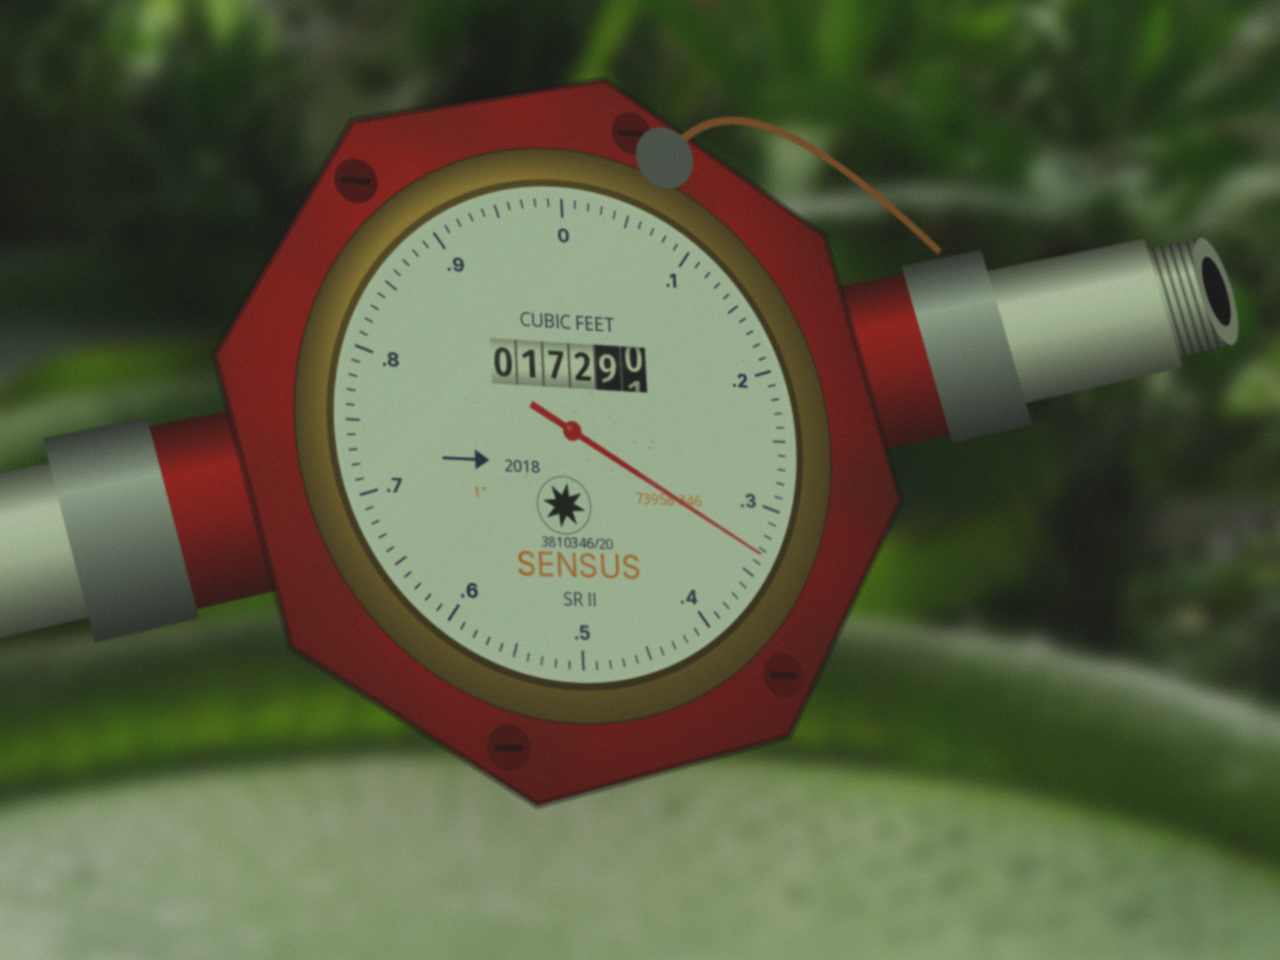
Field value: 17290.33; ft³
